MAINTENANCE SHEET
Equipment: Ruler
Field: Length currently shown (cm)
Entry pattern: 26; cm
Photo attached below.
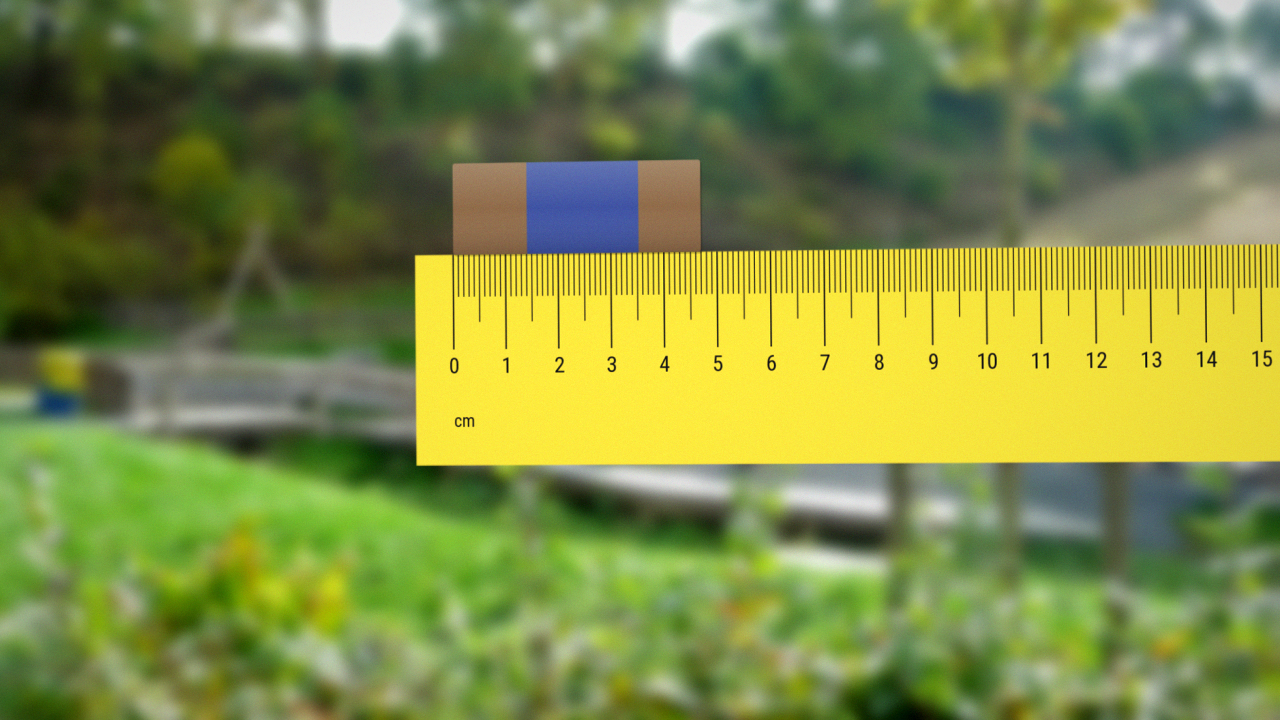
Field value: 4.7; cm
